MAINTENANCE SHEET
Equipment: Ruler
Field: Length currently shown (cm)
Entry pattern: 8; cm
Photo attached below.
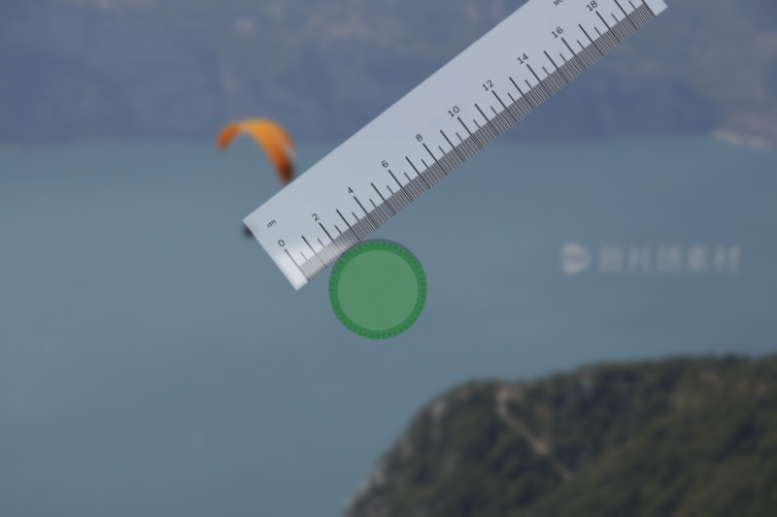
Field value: 4.5; cm
